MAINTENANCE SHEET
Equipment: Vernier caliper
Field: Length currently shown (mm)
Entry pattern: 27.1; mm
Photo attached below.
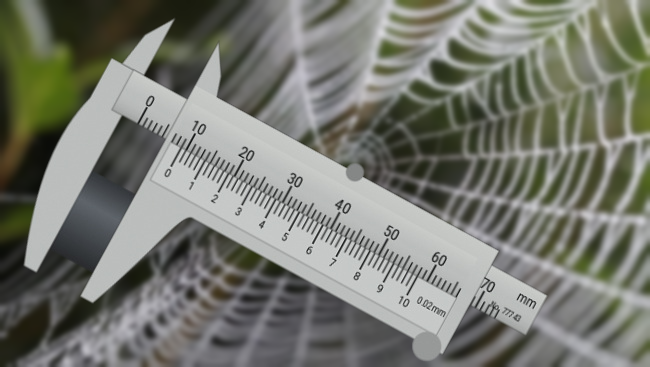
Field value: 9.0; mm
